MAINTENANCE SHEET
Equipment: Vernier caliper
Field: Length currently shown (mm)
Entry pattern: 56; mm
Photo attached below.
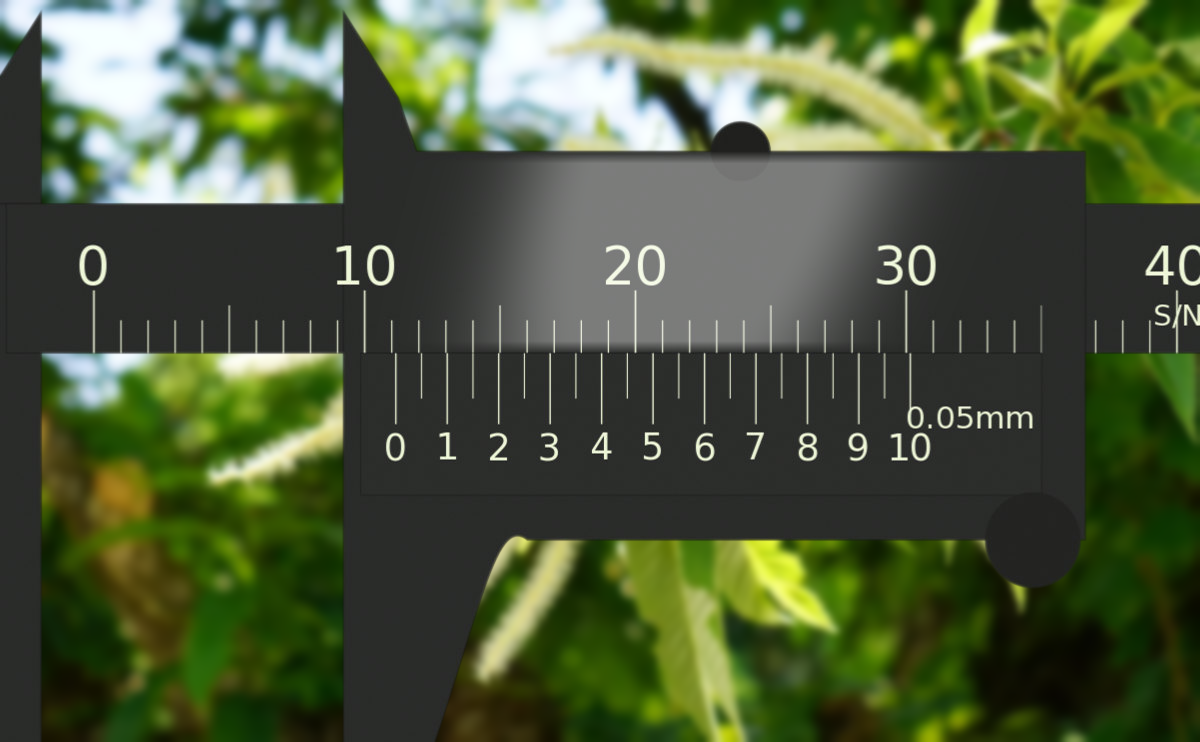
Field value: 11.15; mm
